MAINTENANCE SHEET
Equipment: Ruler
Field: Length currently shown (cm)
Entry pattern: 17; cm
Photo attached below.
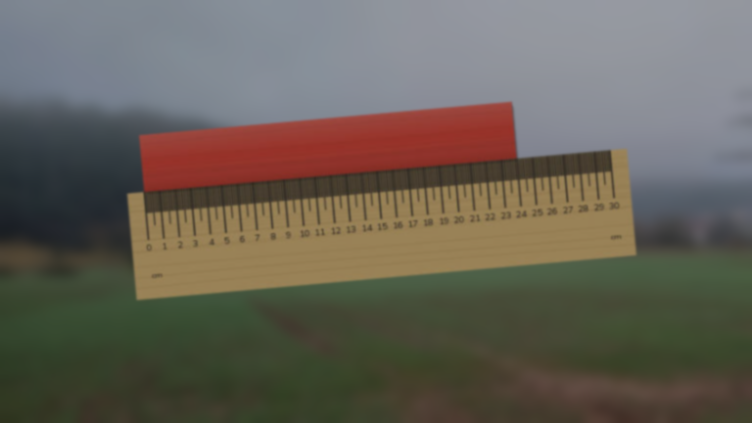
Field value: 24; cm
